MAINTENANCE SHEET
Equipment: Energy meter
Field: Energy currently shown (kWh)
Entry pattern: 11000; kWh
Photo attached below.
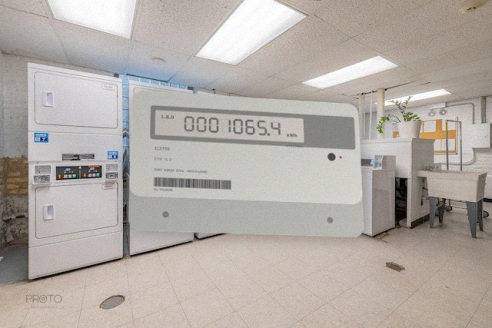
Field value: 1065.4; kWh
